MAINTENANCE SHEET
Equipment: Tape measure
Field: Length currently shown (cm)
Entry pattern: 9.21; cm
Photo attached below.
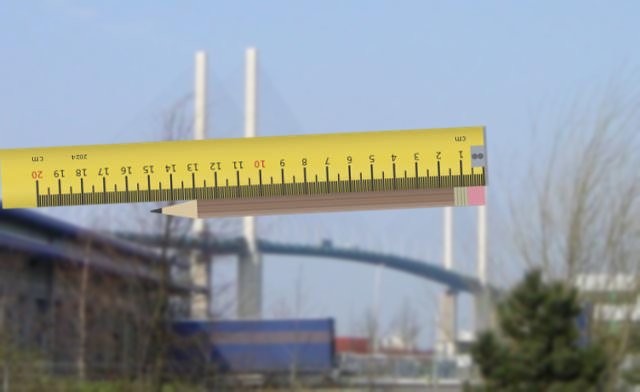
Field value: 15; cm
